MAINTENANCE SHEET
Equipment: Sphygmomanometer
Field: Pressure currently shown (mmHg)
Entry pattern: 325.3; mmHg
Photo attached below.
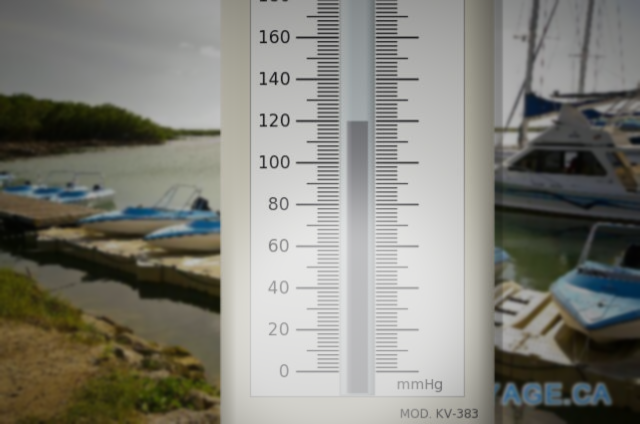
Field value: 120; mmHg
